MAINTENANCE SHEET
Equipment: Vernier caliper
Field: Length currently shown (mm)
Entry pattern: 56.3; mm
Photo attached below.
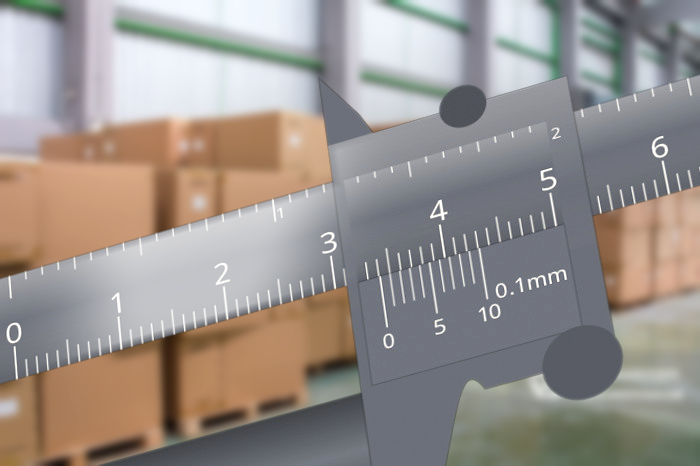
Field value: 34.1; mm
